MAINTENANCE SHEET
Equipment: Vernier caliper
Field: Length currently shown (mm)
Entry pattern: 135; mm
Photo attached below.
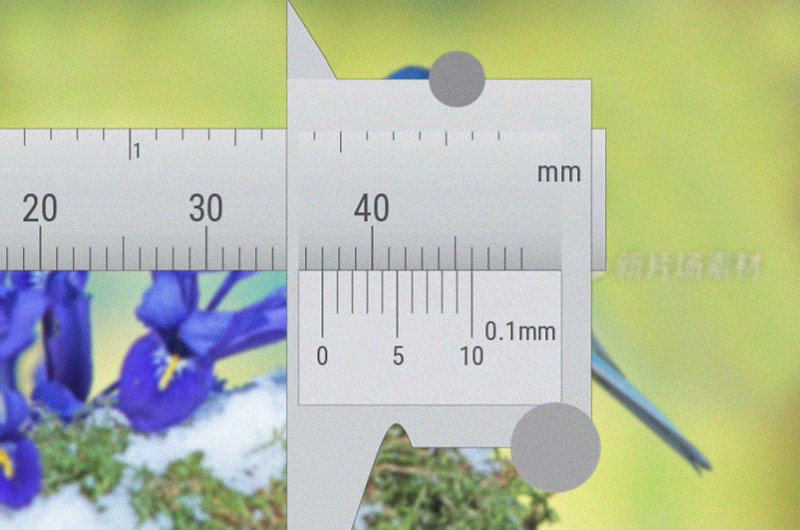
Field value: 37.0; mm
